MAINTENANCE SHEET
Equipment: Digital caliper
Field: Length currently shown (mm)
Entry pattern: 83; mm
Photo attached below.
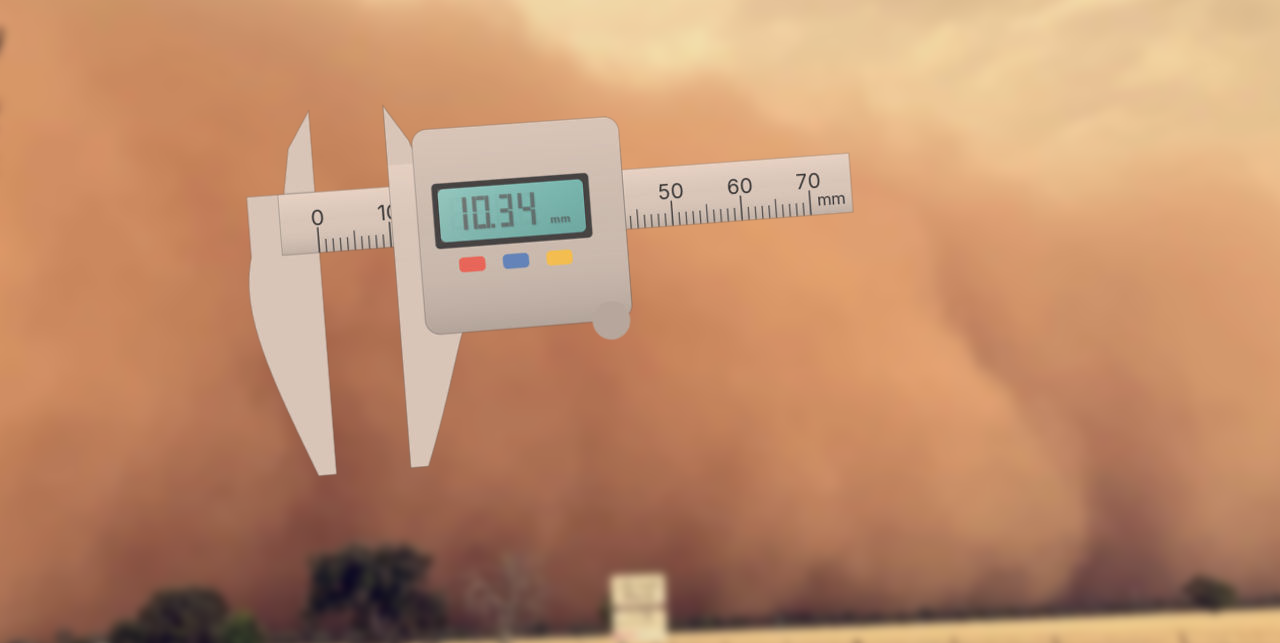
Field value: 10.34; mm
